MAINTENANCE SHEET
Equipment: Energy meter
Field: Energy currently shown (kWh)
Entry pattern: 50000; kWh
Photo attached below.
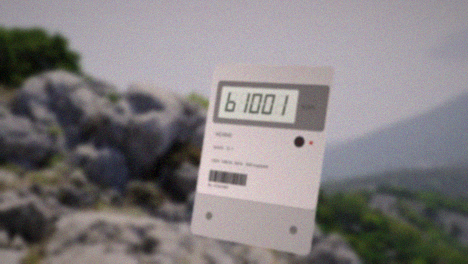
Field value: 61001; kWh
